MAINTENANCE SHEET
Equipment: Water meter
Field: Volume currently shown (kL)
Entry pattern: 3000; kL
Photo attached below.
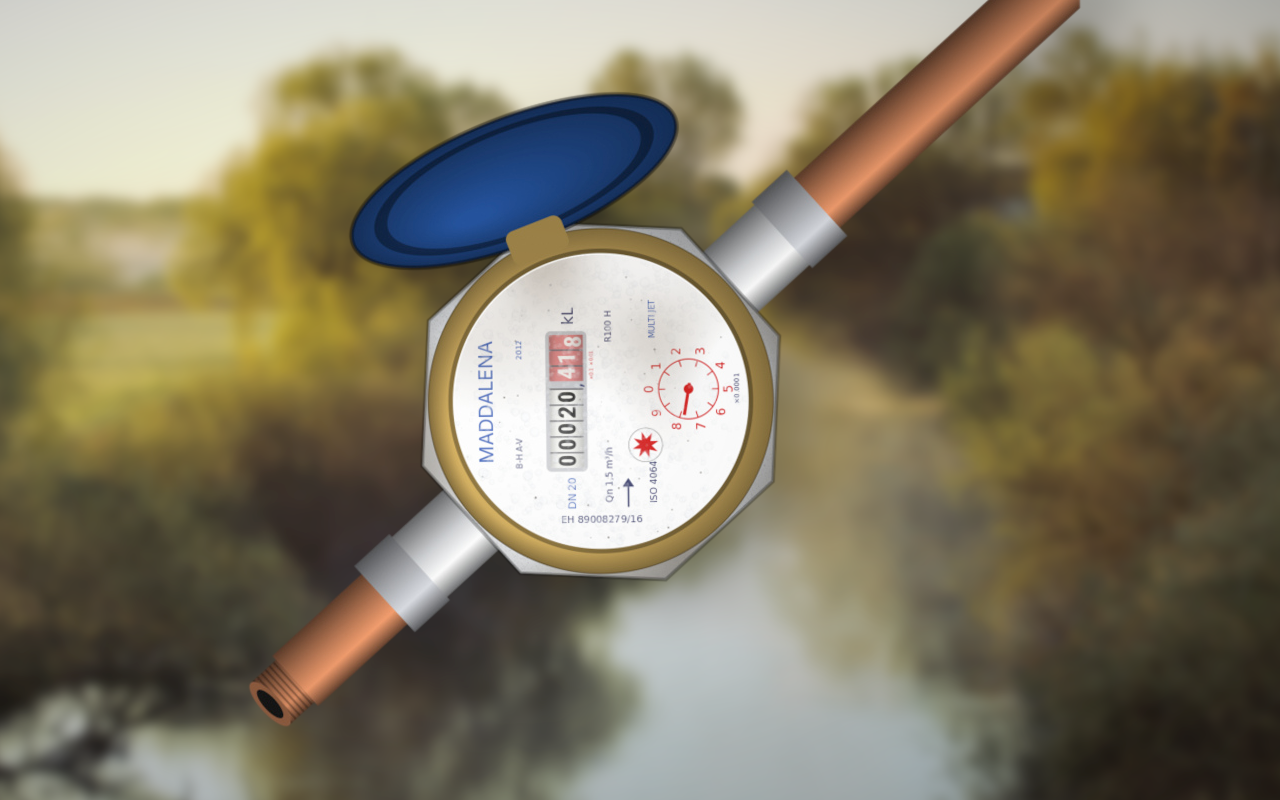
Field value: 20.4177; kL
